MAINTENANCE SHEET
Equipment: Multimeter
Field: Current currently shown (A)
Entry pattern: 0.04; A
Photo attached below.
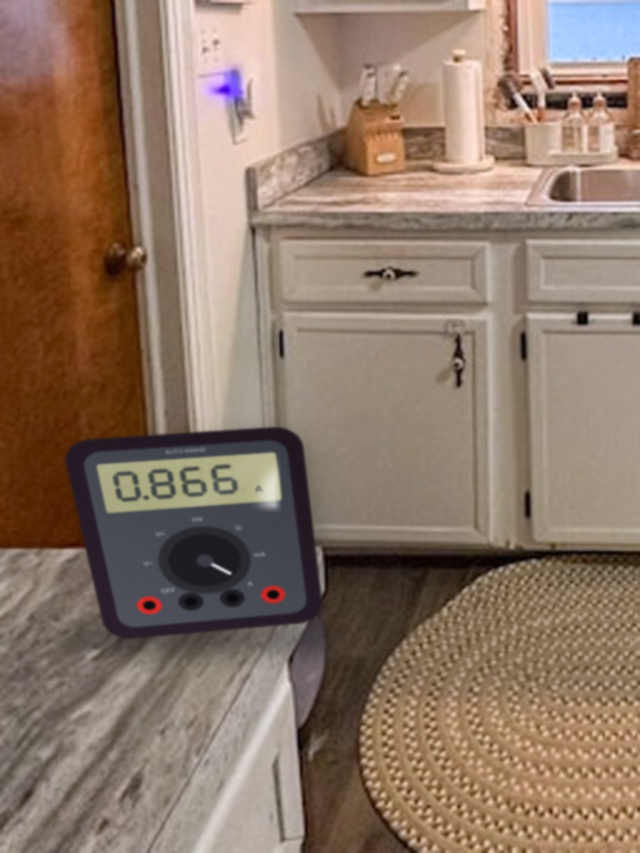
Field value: 0.866; A
